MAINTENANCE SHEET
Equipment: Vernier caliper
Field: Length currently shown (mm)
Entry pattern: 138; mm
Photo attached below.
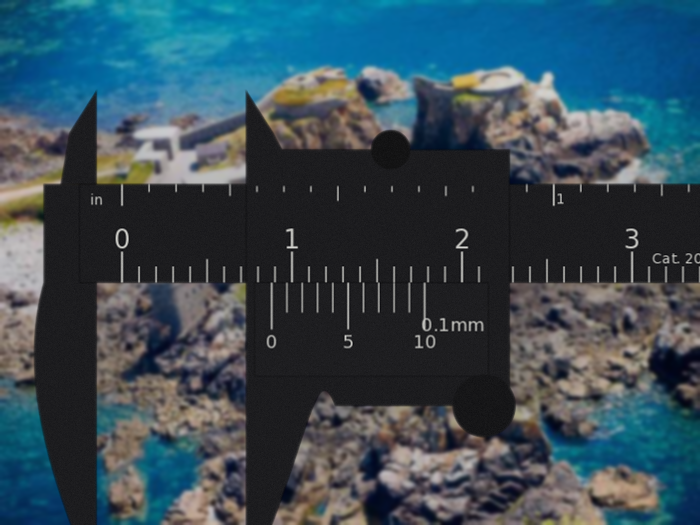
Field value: 8.8; mm
